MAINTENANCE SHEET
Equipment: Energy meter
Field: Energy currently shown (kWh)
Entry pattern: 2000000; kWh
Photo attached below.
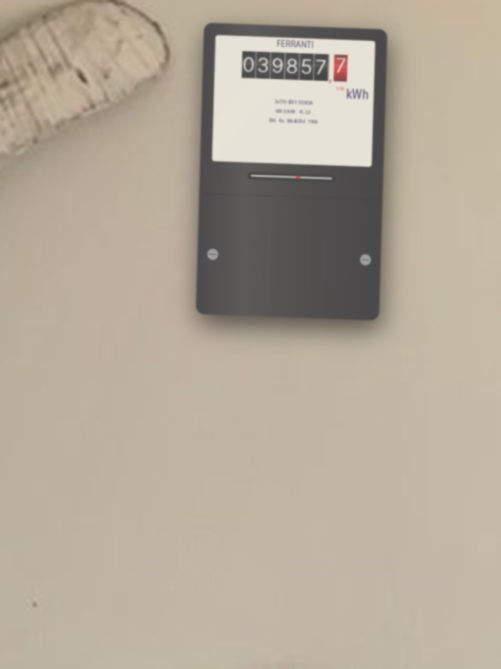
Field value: 39857.7; kWh
